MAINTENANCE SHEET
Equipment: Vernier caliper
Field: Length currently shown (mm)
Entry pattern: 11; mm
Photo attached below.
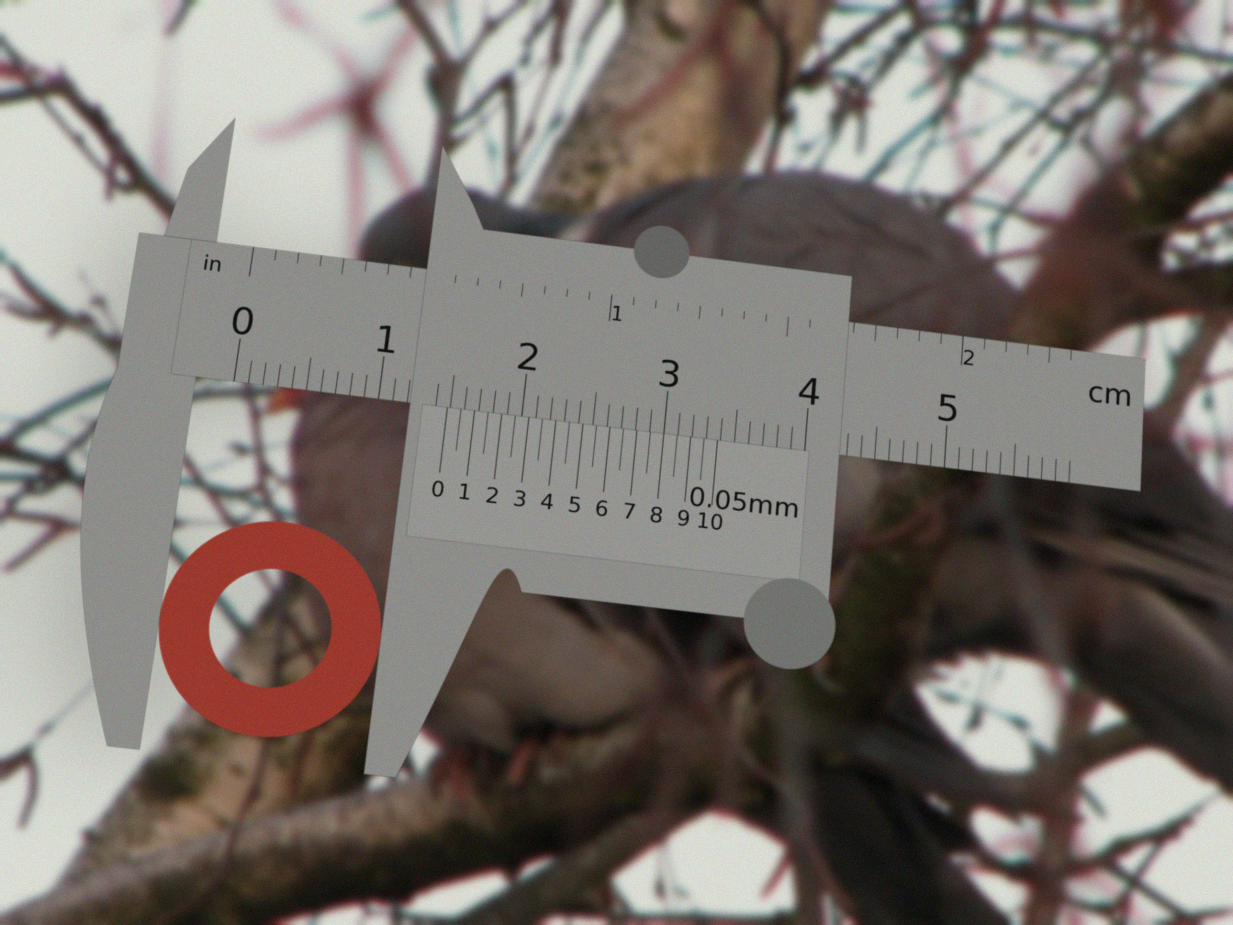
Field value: 14.8; mm
